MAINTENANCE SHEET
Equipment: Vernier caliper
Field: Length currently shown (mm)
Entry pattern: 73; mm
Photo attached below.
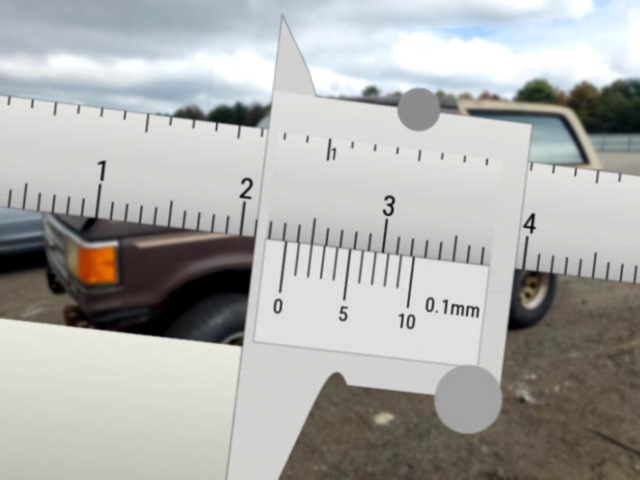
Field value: 23.2; mm
